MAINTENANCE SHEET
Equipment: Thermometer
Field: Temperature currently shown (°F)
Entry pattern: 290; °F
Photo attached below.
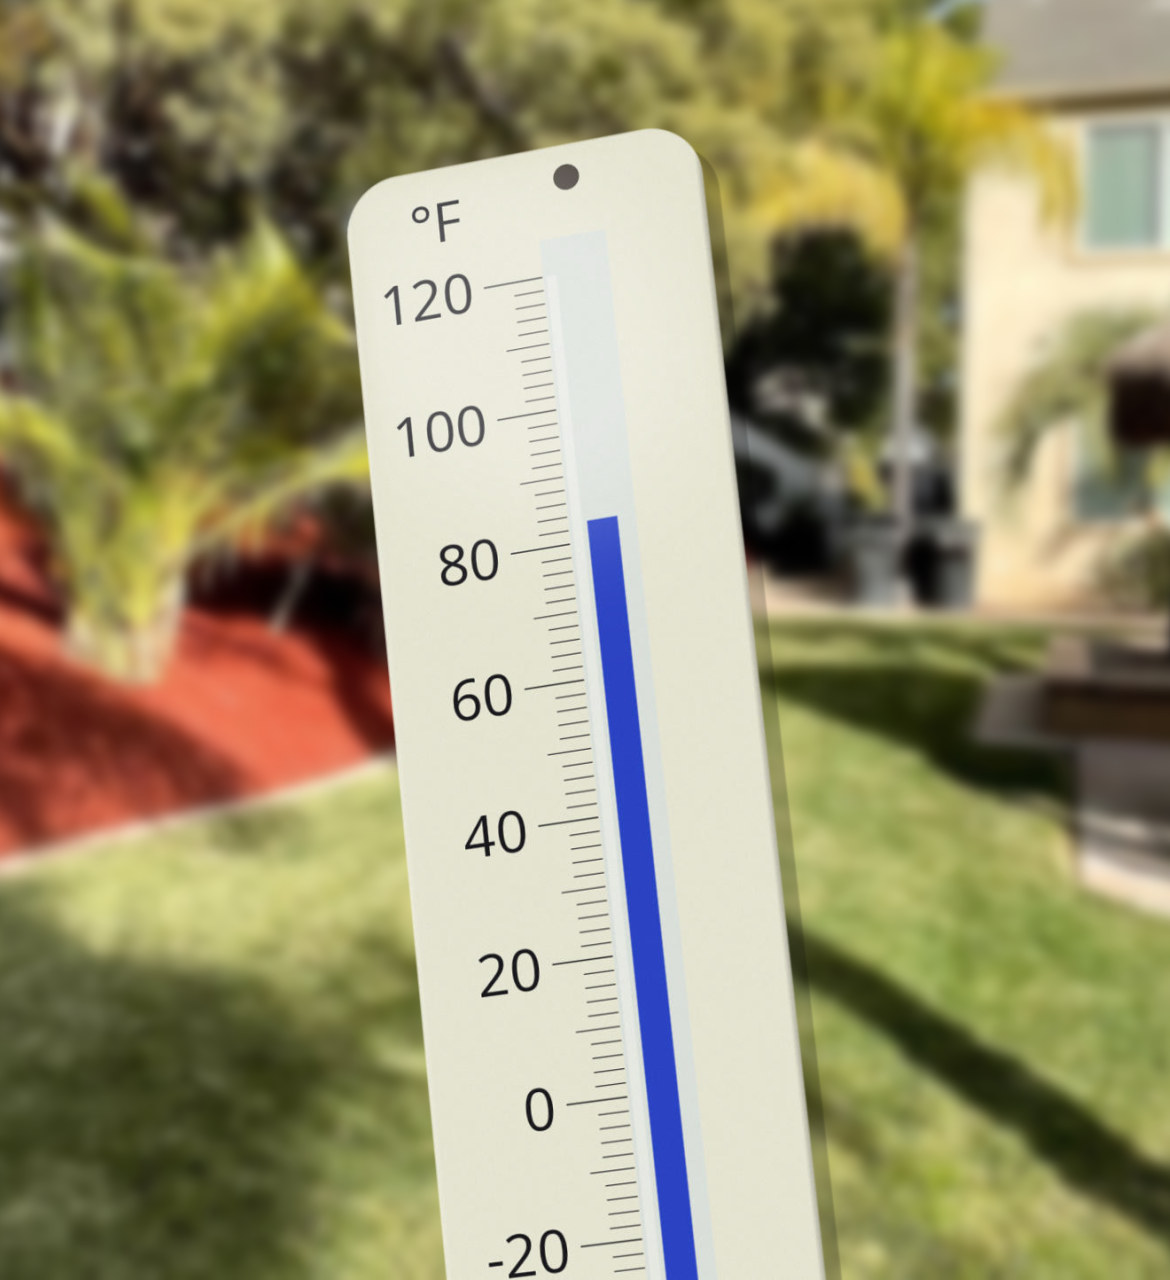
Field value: 83; °F
